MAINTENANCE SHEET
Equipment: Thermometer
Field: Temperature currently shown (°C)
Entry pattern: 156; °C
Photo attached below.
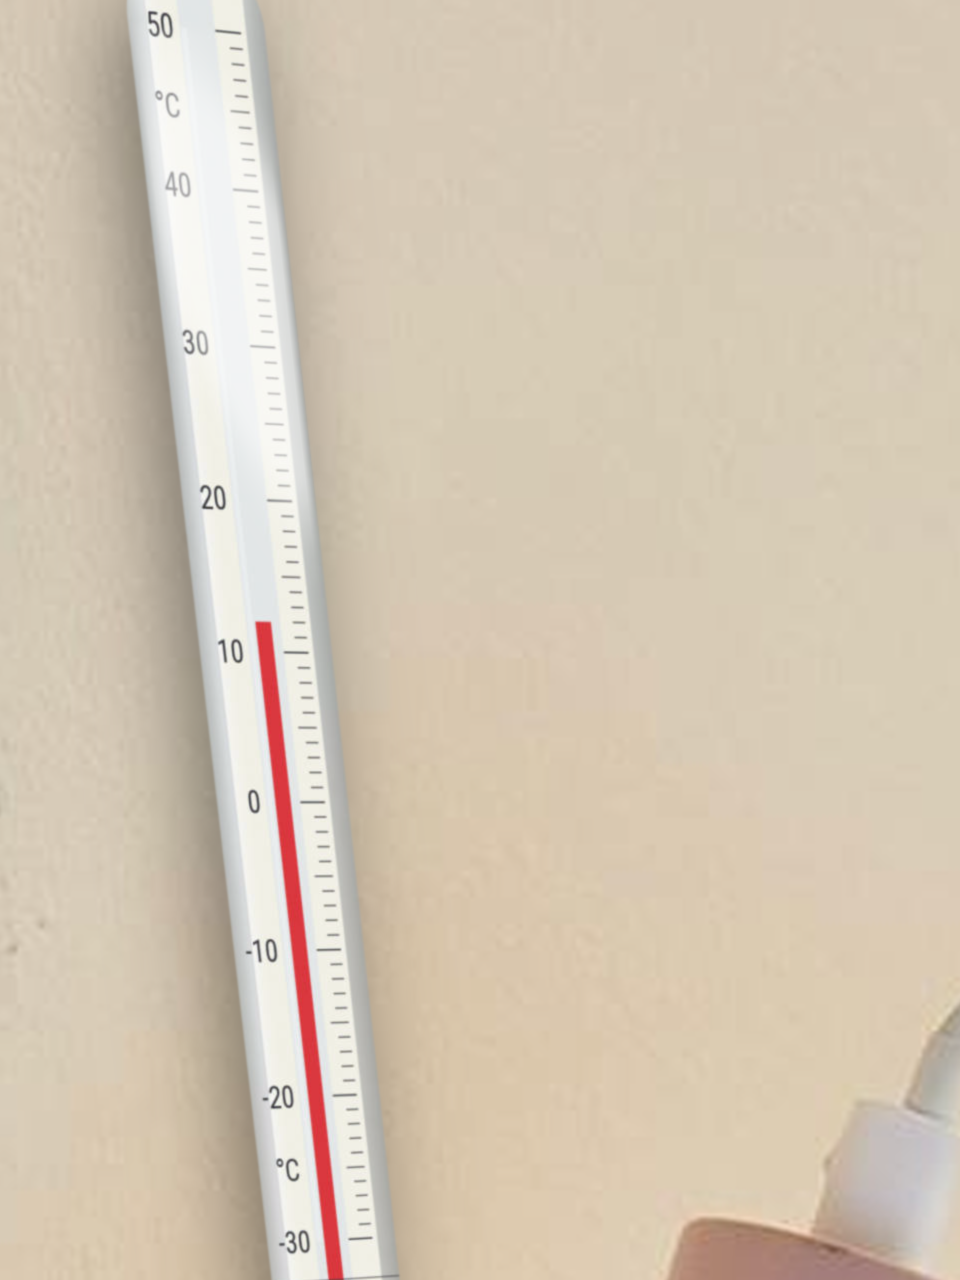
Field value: 12; °C
